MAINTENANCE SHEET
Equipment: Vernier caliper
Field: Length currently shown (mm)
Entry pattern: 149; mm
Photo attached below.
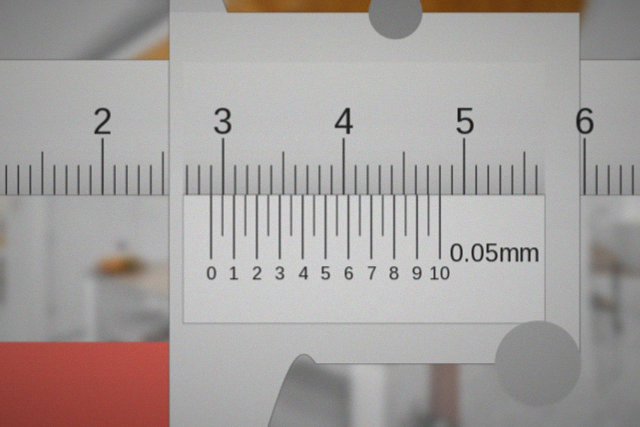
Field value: 29.0; mm
